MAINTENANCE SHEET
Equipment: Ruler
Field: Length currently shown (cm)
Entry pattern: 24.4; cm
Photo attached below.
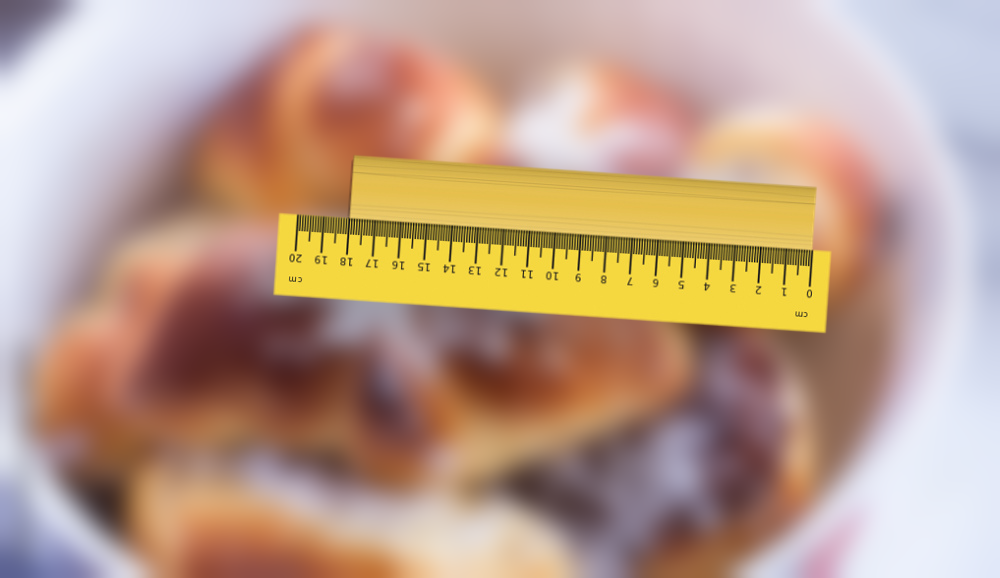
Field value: 18; cm
